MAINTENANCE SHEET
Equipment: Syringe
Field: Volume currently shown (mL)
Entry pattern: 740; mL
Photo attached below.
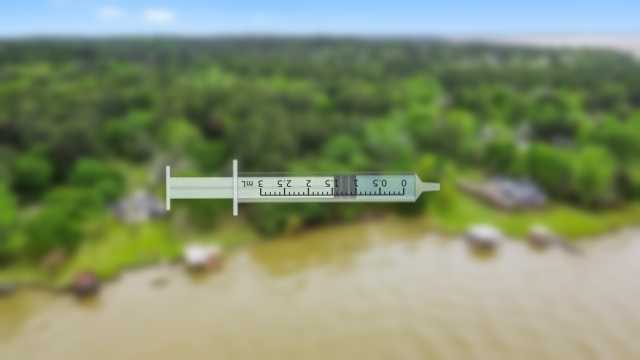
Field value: 1; mL
